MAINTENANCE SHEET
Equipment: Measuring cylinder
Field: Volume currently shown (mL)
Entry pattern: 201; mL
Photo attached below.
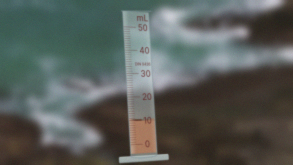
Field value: 10; mL
